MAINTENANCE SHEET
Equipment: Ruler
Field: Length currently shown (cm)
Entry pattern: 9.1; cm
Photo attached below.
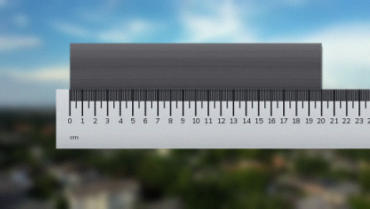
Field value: 20; cm
